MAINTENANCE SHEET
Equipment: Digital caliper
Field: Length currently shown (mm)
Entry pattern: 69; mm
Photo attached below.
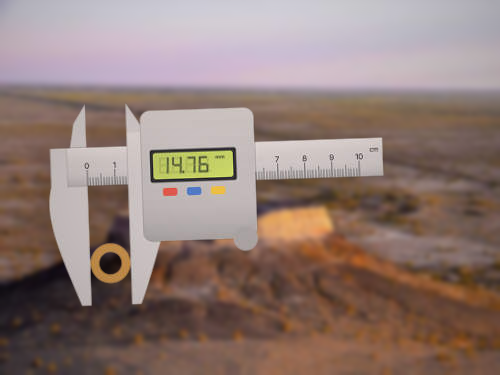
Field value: 14.76; mm
